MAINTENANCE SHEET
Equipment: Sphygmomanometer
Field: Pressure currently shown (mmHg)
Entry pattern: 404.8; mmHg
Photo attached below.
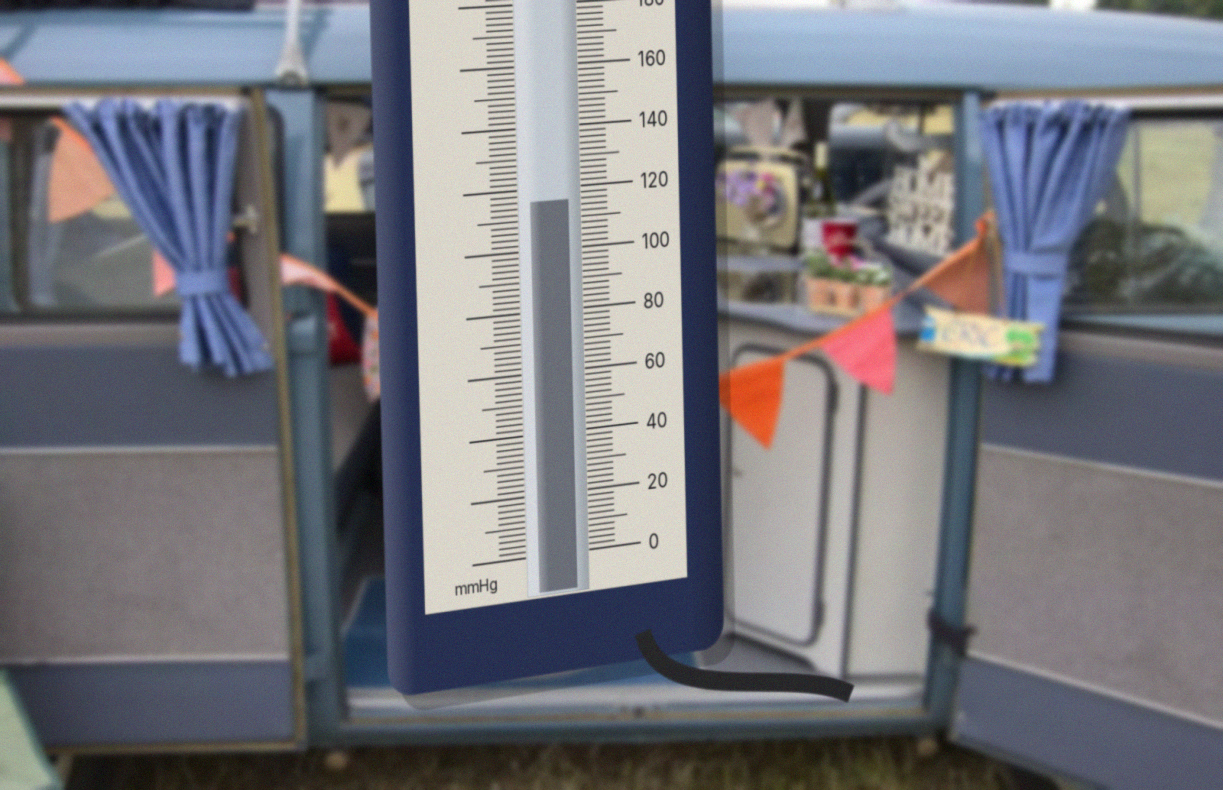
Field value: 116; mmHg
